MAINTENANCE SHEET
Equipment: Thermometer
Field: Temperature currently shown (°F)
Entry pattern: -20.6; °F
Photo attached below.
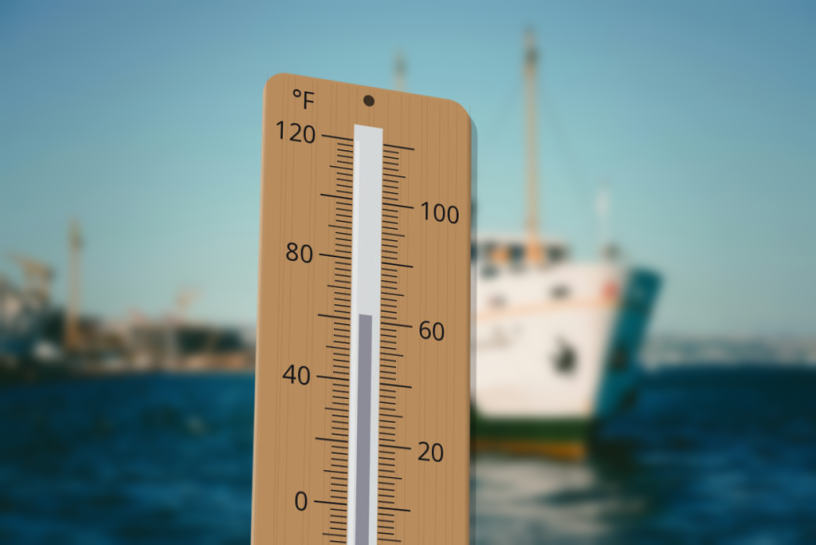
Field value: 62; °F
